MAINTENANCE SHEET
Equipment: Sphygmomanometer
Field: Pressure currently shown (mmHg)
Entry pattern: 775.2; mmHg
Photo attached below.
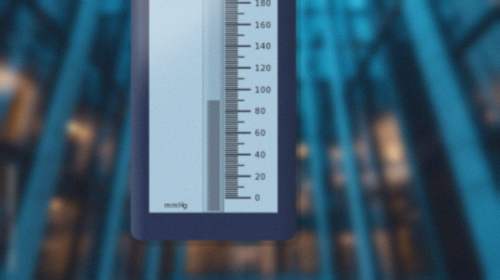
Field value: 90; mmHg
